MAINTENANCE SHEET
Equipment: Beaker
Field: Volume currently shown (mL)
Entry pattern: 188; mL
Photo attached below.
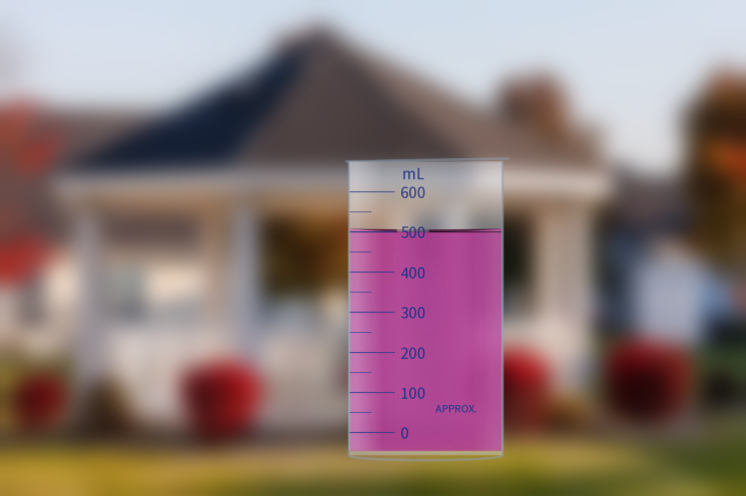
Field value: 500; mL
